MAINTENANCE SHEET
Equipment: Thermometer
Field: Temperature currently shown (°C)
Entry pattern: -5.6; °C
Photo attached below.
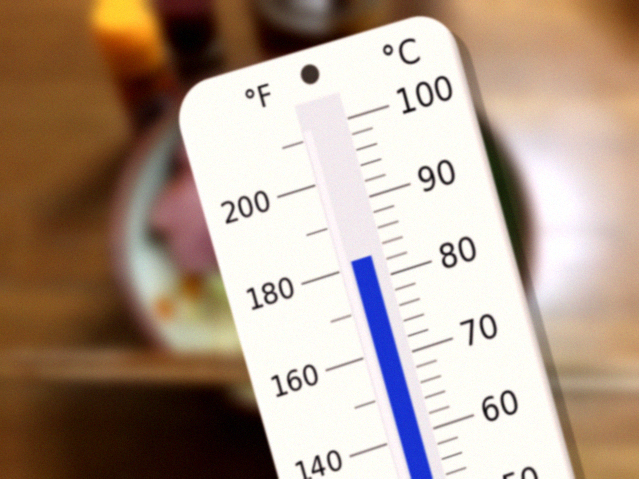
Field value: 83; °C
